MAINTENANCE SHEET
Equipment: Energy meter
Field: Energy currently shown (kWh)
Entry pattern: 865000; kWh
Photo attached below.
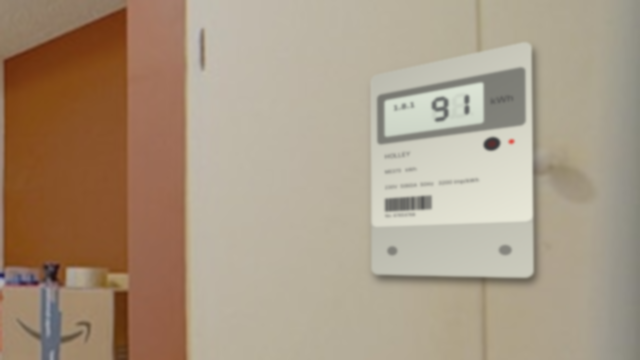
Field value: 91; kWh
